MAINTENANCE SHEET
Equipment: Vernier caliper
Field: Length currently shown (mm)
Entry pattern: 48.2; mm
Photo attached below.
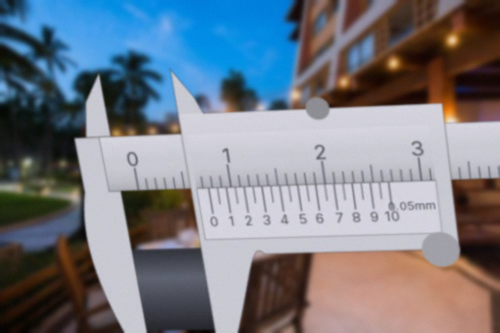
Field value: 7.6; mm
